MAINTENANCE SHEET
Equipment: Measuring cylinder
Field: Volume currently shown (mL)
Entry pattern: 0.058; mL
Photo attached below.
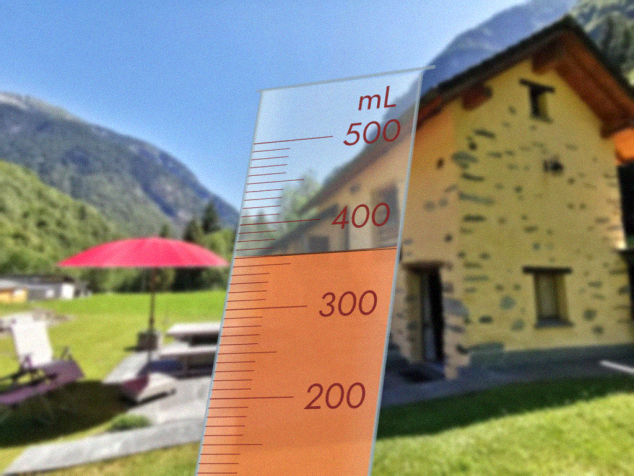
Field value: 360; mL
